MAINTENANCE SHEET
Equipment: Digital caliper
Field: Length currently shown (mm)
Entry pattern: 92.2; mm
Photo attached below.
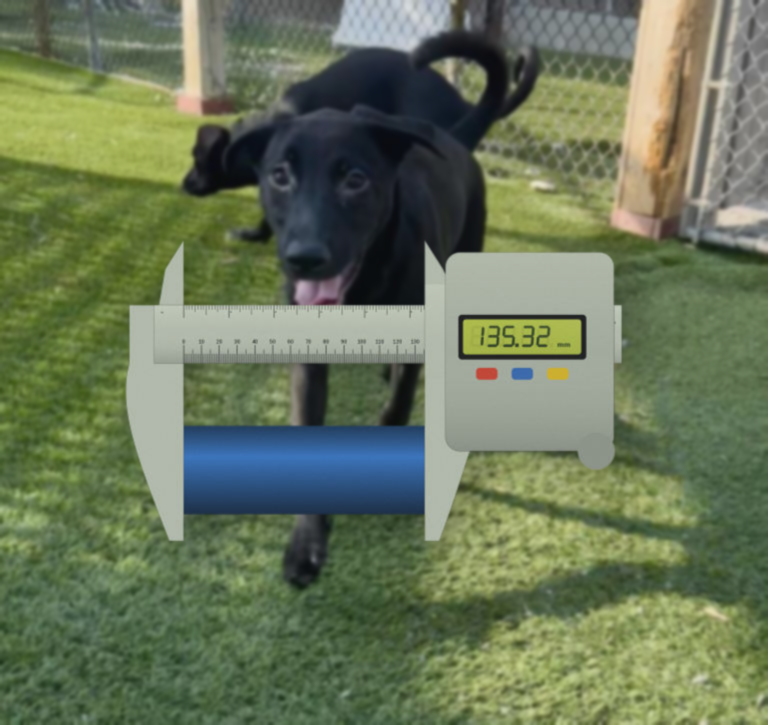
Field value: 135.32; mm
